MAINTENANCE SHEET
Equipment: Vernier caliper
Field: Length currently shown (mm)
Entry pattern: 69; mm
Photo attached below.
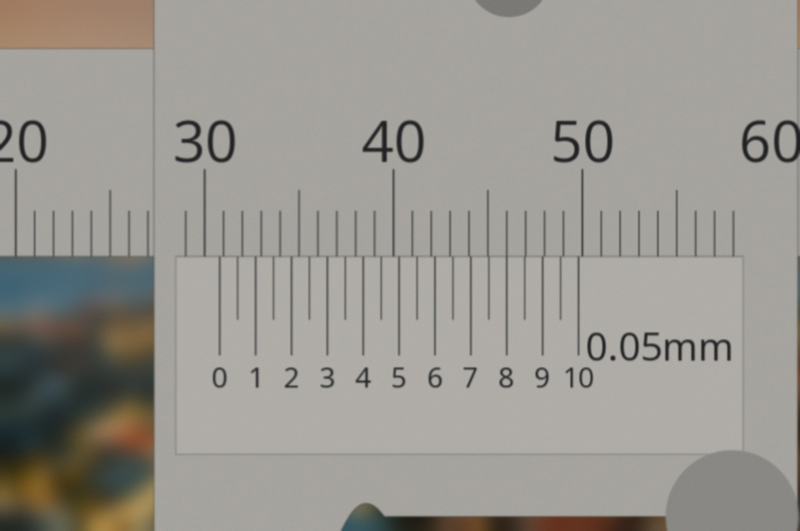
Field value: 30.8; mm
